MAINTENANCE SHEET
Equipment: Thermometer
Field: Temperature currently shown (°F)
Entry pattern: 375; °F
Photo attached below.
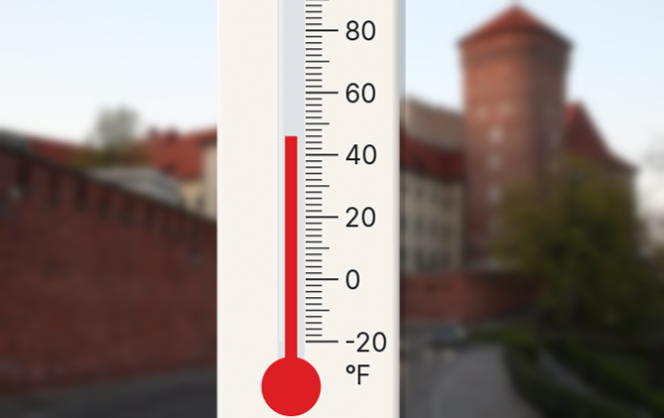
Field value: 46; °F
